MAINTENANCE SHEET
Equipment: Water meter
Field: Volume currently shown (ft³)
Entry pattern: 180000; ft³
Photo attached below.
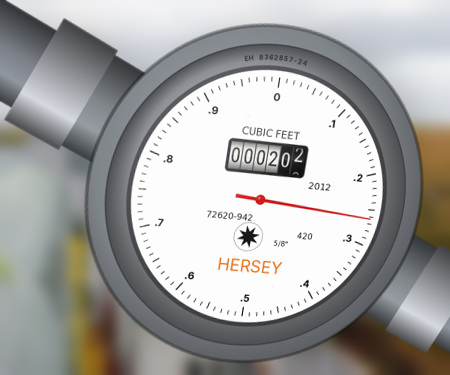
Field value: 202.26; ft³
